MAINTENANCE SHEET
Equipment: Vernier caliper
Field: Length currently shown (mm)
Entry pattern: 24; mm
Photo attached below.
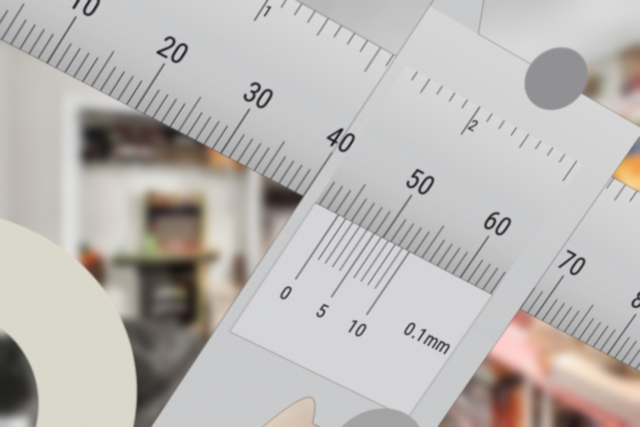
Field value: 44.4; mm
